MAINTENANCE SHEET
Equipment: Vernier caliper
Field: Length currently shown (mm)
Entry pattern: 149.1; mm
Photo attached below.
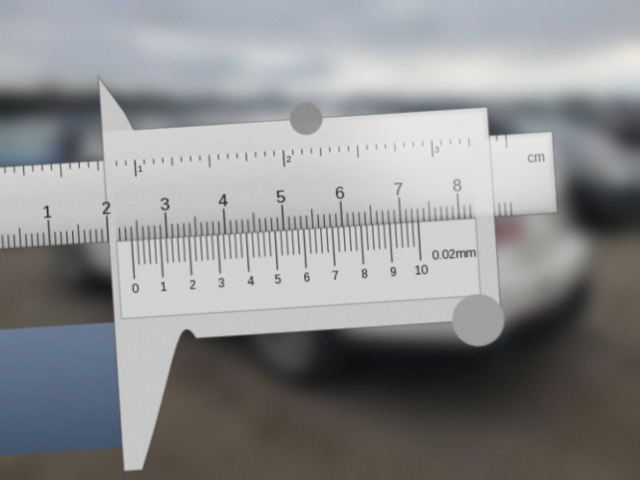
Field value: 24.0; mm
